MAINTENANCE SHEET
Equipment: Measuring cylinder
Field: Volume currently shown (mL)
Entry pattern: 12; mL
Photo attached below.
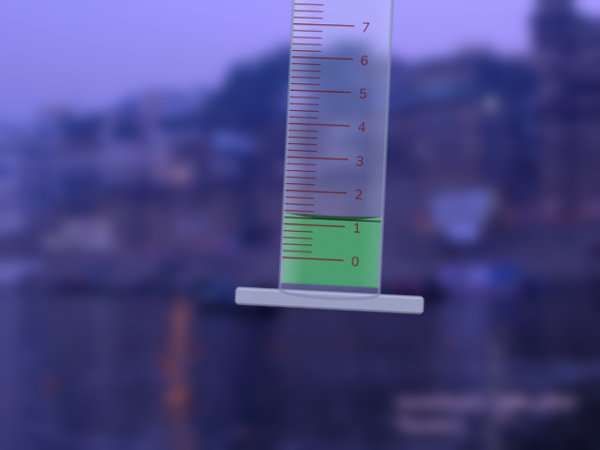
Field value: 1.2; mL
